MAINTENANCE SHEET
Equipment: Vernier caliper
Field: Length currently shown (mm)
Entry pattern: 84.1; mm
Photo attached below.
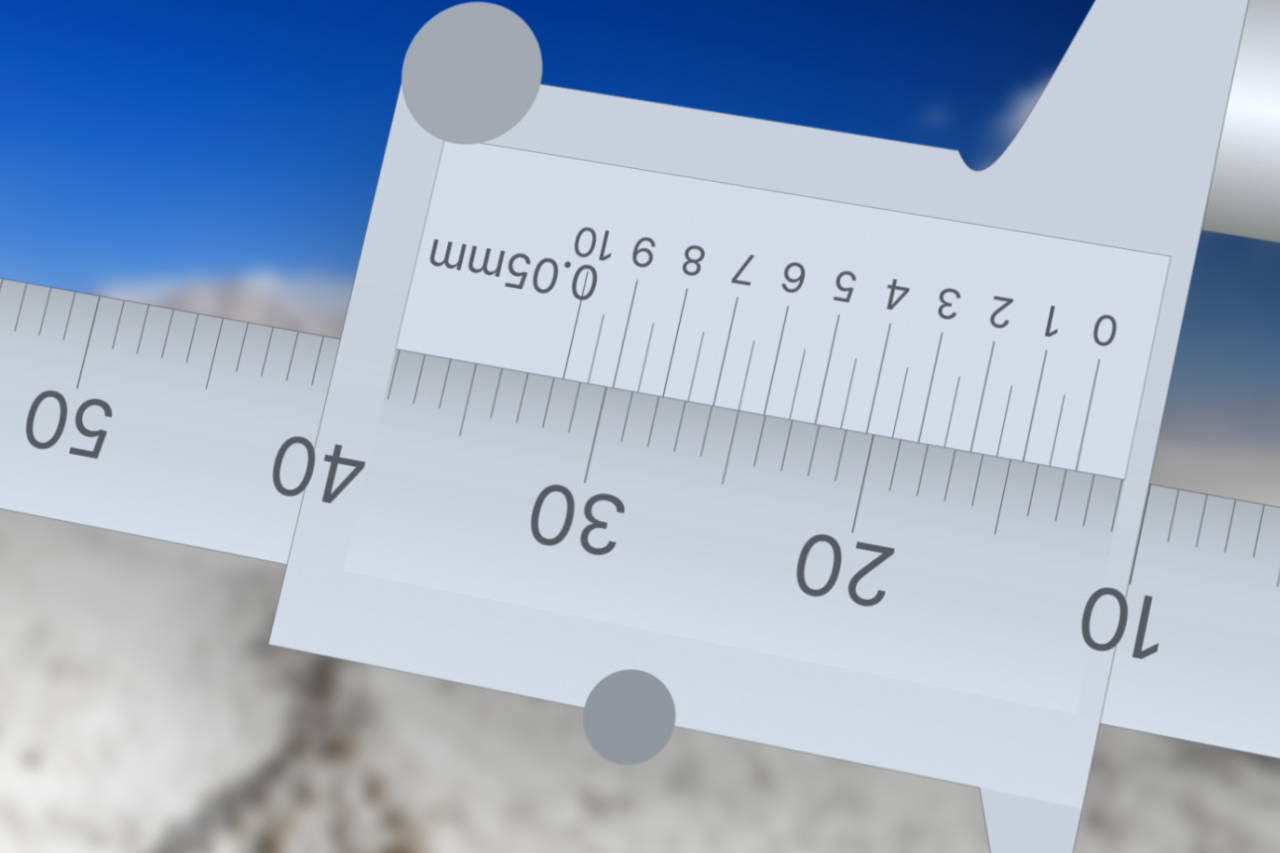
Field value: 12.65; mm
